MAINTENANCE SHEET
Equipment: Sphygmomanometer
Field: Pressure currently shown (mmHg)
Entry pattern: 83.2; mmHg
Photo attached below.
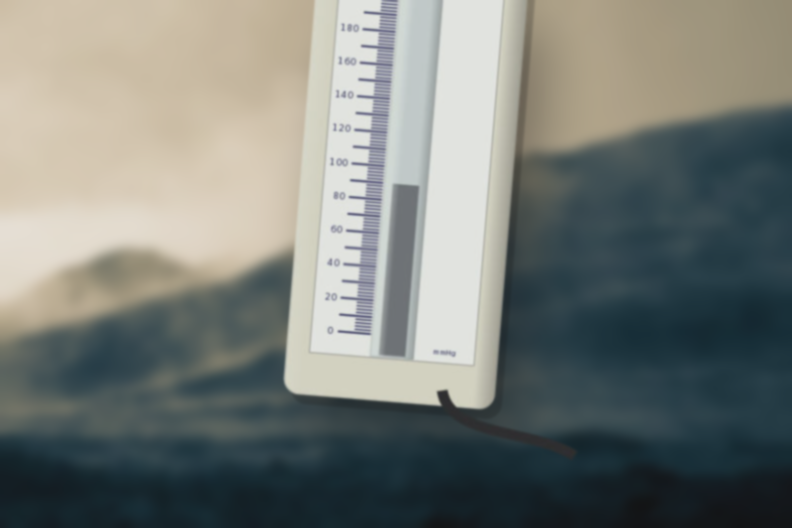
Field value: 90; mmHg
